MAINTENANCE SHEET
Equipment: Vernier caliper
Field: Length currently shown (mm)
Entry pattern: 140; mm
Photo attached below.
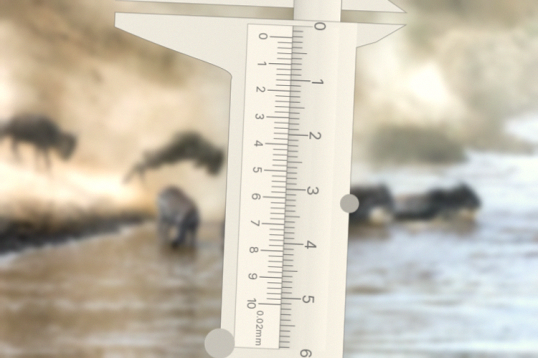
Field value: 2.2; mm
